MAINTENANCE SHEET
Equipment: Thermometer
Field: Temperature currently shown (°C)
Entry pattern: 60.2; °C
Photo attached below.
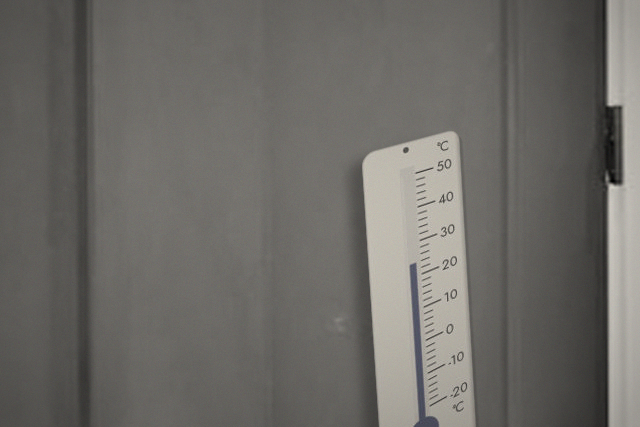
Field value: 24; °C
